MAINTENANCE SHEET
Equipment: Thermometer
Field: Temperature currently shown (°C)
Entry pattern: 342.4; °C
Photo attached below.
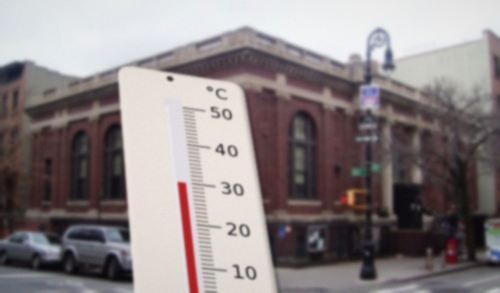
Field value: 30; °C
